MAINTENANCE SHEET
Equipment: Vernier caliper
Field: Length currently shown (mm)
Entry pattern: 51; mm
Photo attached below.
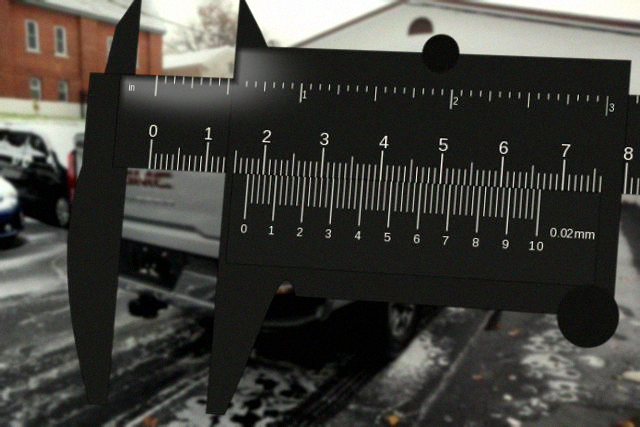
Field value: 17.4; mm
